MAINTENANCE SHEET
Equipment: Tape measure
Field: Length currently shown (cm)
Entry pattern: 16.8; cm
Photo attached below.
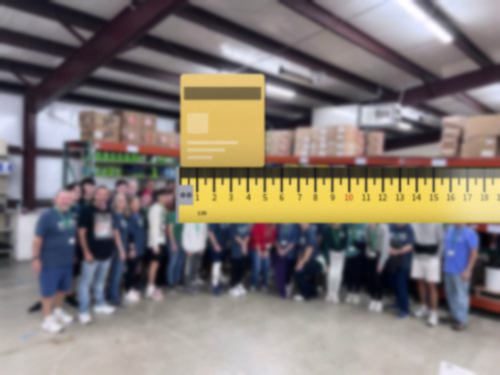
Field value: 5; cm
